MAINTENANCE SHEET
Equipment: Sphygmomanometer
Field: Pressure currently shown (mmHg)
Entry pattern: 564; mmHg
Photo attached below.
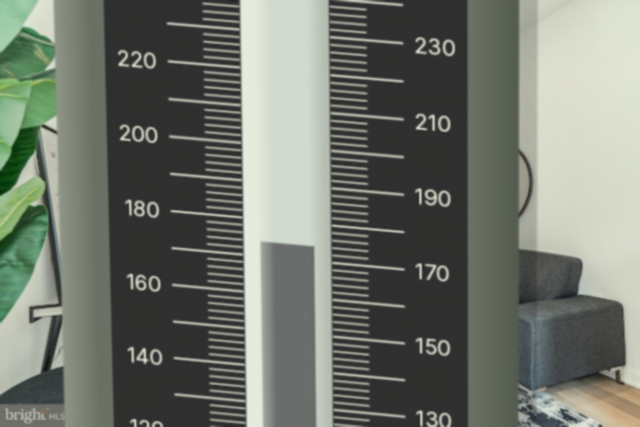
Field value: 174; mmHg
